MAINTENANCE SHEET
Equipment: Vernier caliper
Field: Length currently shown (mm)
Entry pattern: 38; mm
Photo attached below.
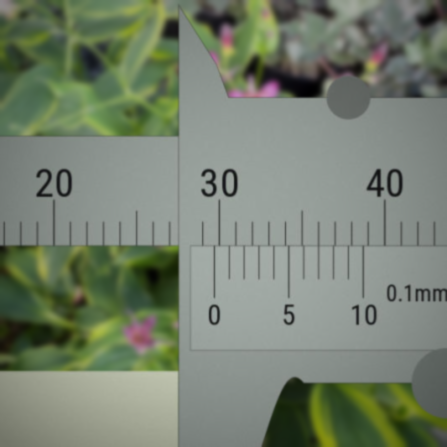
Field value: 29.7; mm
